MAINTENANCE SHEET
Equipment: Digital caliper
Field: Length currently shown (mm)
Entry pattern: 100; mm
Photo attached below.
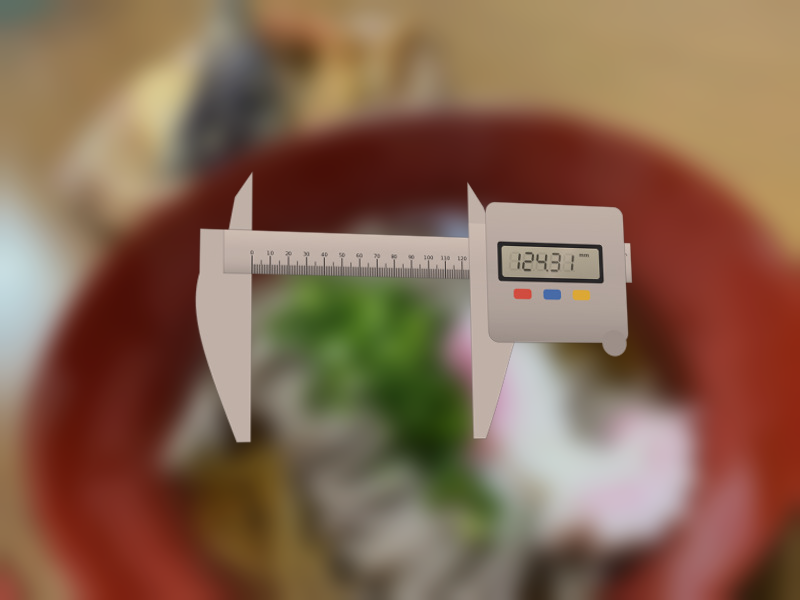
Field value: 124.31; mm
